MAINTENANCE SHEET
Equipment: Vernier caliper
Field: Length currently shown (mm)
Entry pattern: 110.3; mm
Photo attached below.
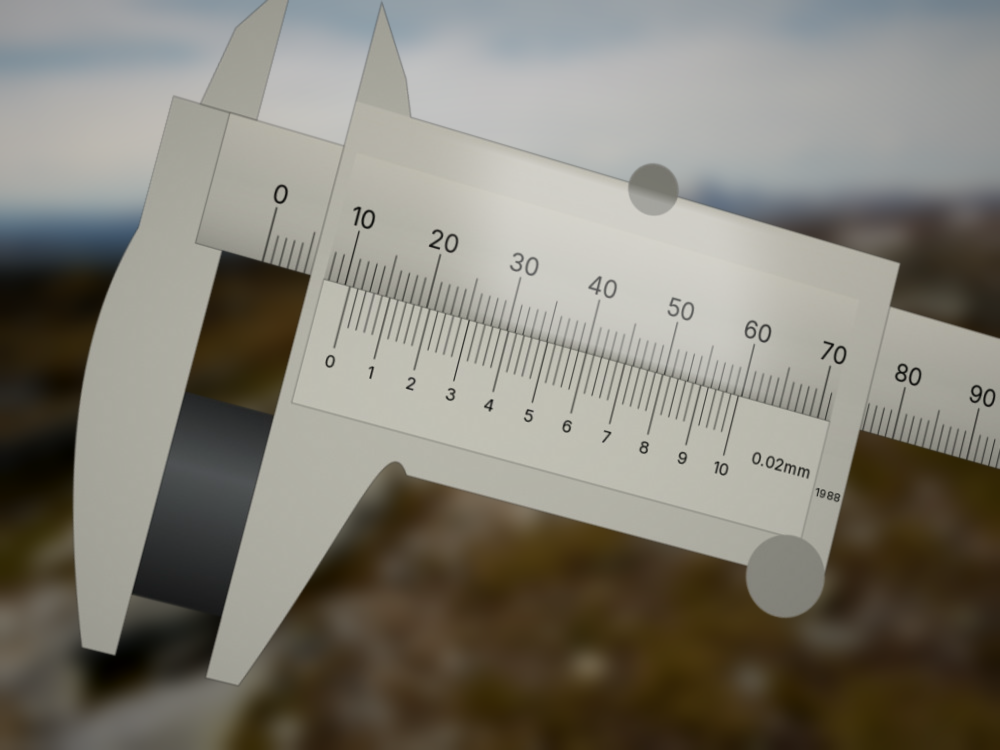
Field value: 10.6; mm
